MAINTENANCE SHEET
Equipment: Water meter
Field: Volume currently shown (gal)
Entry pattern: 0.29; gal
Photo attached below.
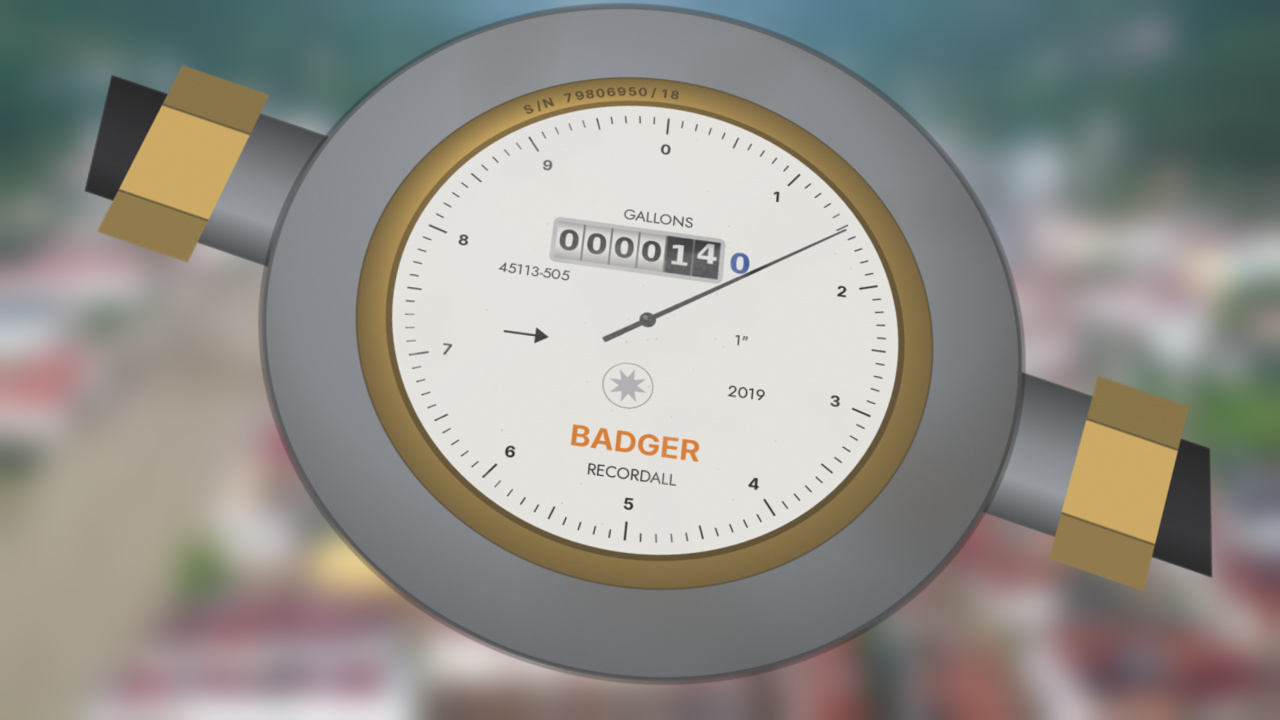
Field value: 141.5; gal
